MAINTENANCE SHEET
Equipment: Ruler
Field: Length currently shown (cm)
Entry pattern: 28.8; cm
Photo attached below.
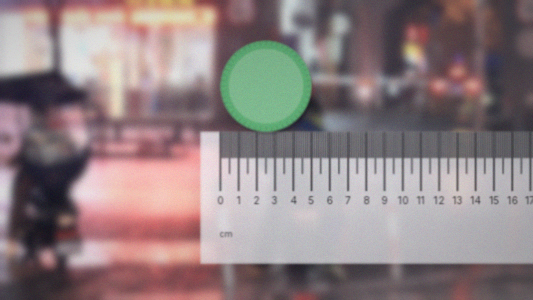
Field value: 5; cm
